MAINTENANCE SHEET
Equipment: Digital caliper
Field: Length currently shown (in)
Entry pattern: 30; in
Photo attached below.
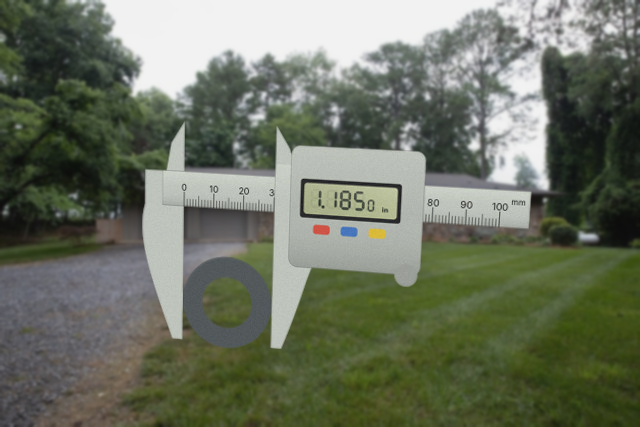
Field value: 1.1850; in
